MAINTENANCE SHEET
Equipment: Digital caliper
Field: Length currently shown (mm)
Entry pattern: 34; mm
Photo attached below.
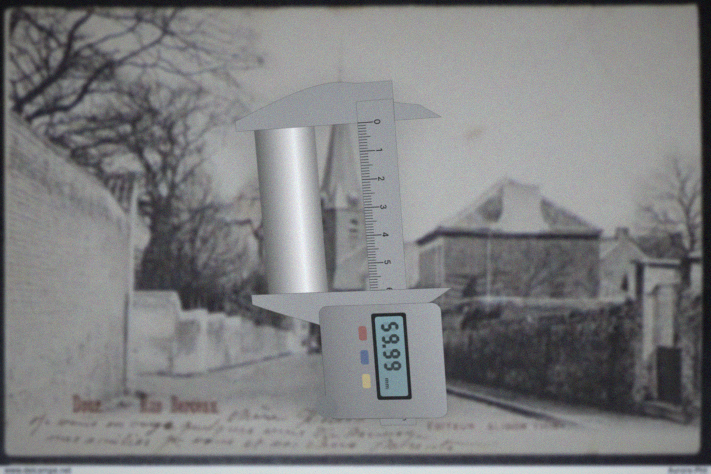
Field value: 59.99; mm
